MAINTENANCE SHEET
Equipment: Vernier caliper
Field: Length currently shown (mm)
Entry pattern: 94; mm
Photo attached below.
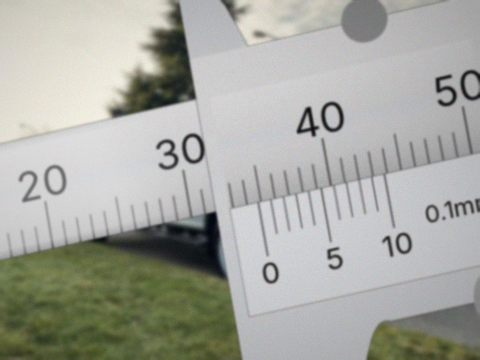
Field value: 34.8; mm
